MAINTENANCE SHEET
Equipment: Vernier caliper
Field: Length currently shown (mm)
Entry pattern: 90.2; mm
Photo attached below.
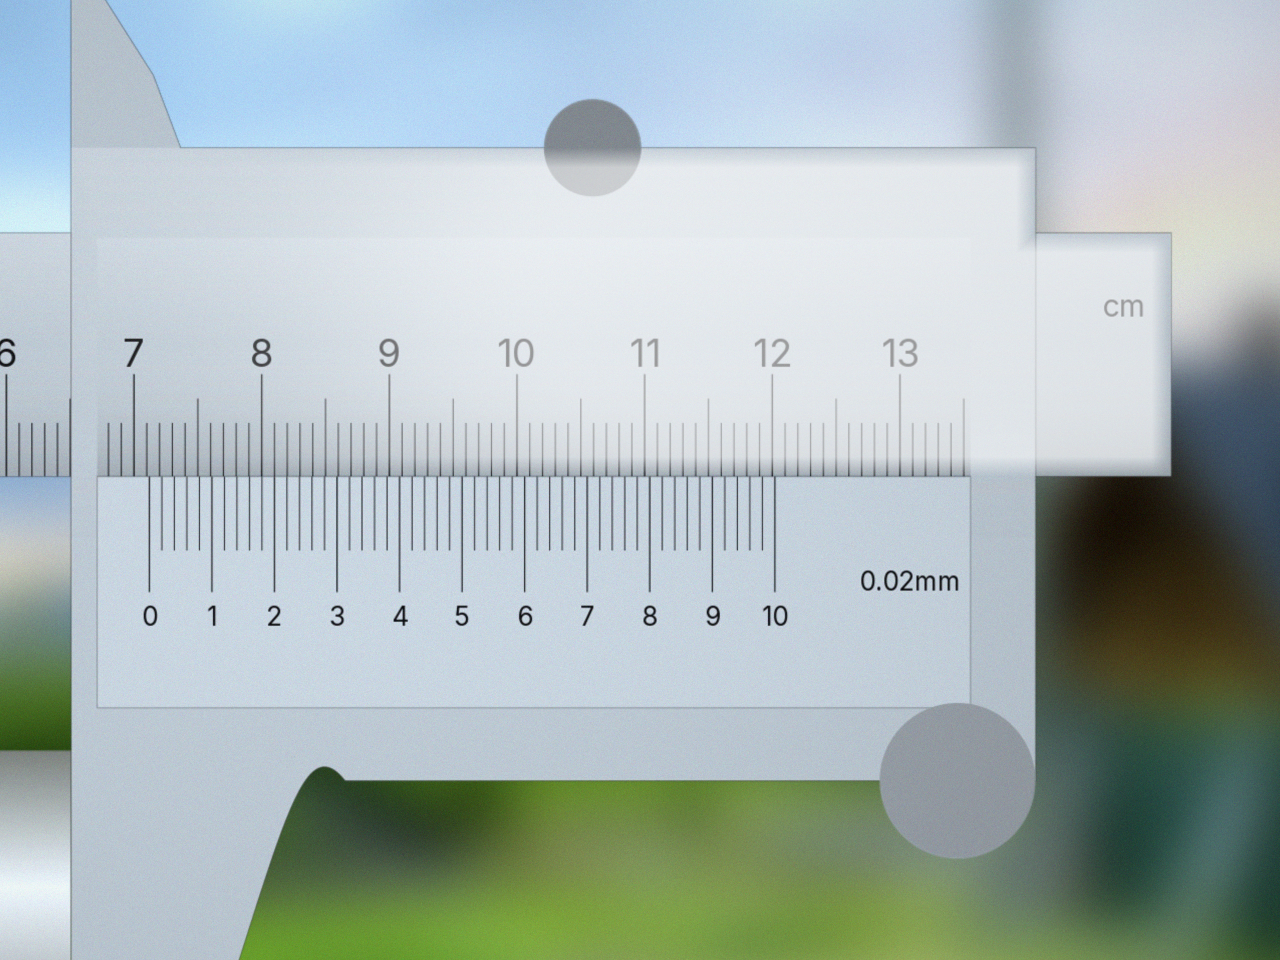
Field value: 71.2; mm
